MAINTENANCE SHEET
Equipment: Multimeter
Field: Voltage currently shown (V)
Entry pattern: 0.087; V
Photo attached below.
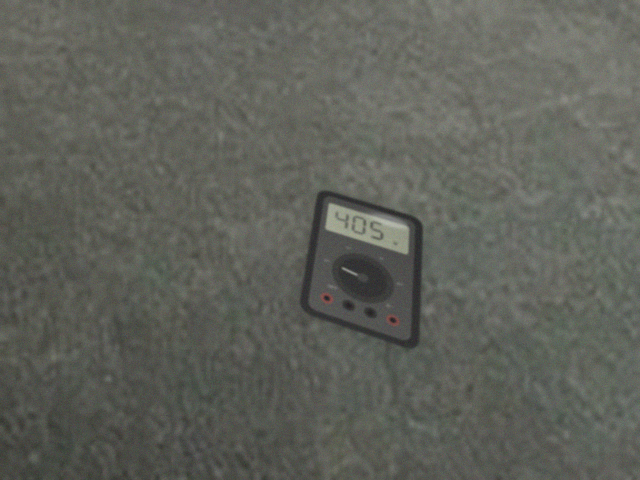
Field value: 405; V
